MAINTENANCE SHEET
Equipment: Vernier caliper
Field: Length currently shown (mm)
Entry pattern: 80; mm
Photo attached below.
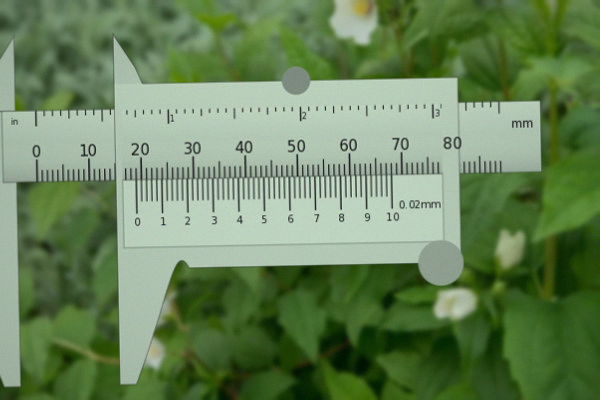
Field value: 19.0; mm
